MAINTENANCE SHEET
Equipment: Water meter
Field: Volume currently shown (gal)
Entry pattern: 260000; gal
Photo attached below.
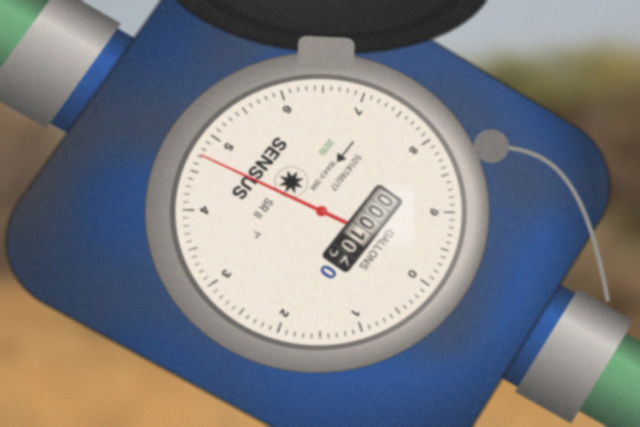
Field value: 1024.7; gal
